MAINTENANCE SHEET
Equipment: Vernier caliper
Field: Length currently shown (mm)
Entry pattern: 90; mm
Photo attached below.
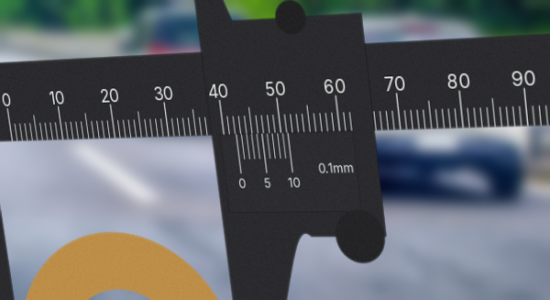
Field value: 42.2; mm
